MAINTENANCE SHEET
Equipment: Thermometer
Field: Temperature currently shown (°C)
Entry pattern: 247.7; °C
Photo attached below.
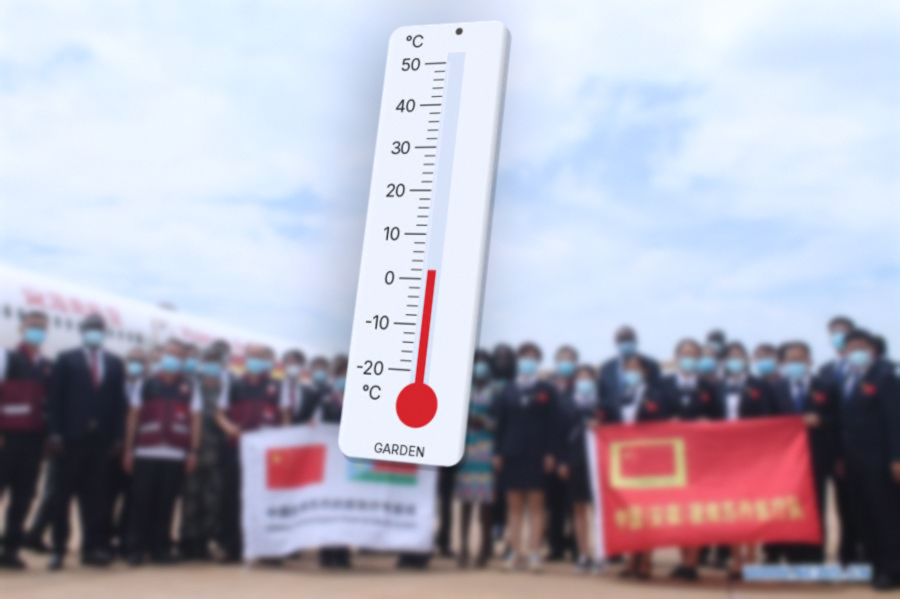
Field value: 2; °C
